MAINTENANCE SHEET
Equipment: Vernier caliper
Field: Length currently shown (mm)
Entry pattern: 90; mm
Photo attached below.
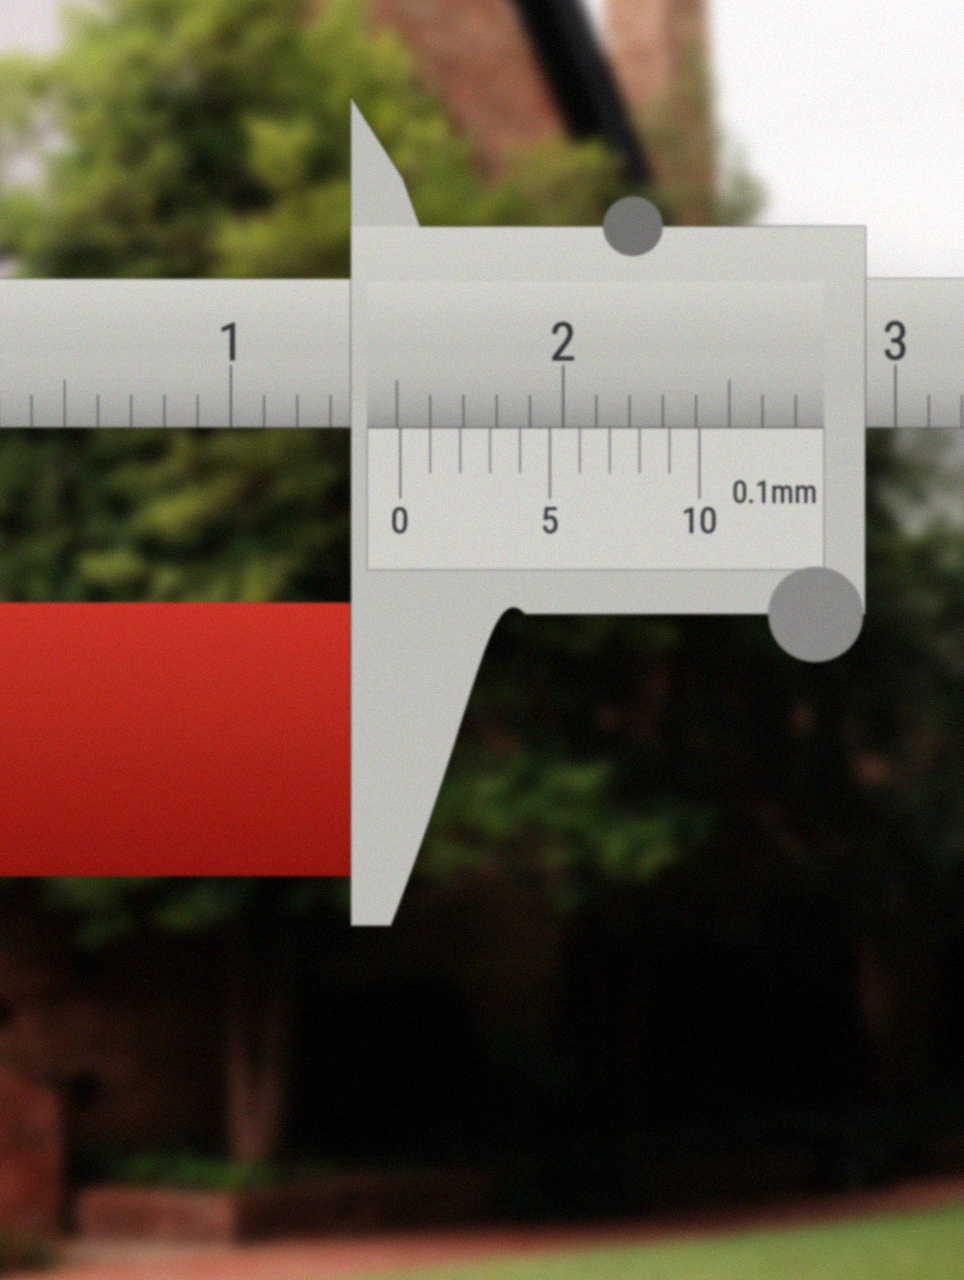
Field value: 15.1; mm
